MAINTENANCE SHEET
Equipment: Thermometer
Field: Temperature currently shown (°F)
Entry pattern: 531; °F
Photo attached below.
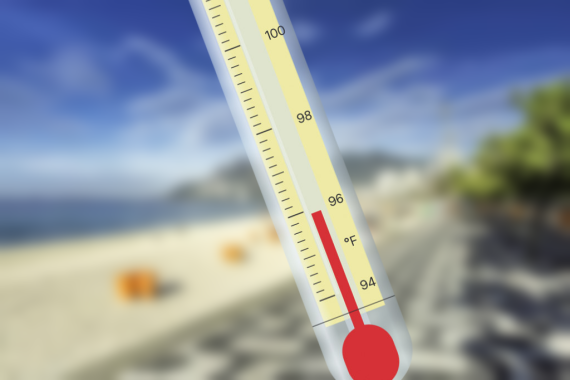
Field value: 95.9; °F
